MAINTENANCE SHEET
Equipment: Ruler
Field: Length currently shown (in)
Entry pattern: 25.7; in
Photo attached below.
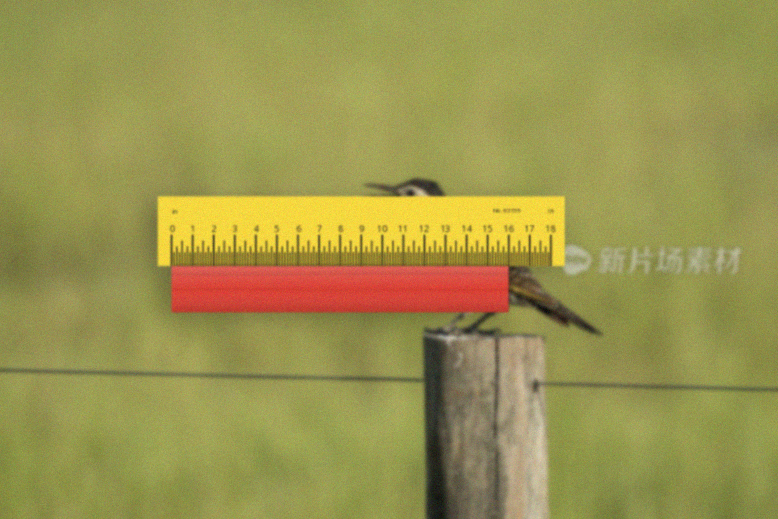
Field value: 16; in
